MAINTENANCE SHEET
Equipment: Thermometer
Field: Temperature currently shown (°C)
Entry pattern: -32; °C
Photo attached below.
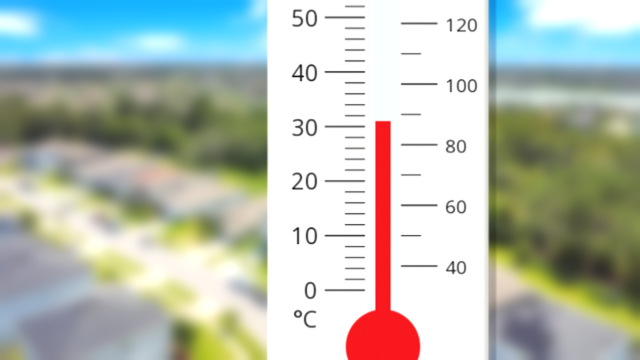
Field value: 31; °C
